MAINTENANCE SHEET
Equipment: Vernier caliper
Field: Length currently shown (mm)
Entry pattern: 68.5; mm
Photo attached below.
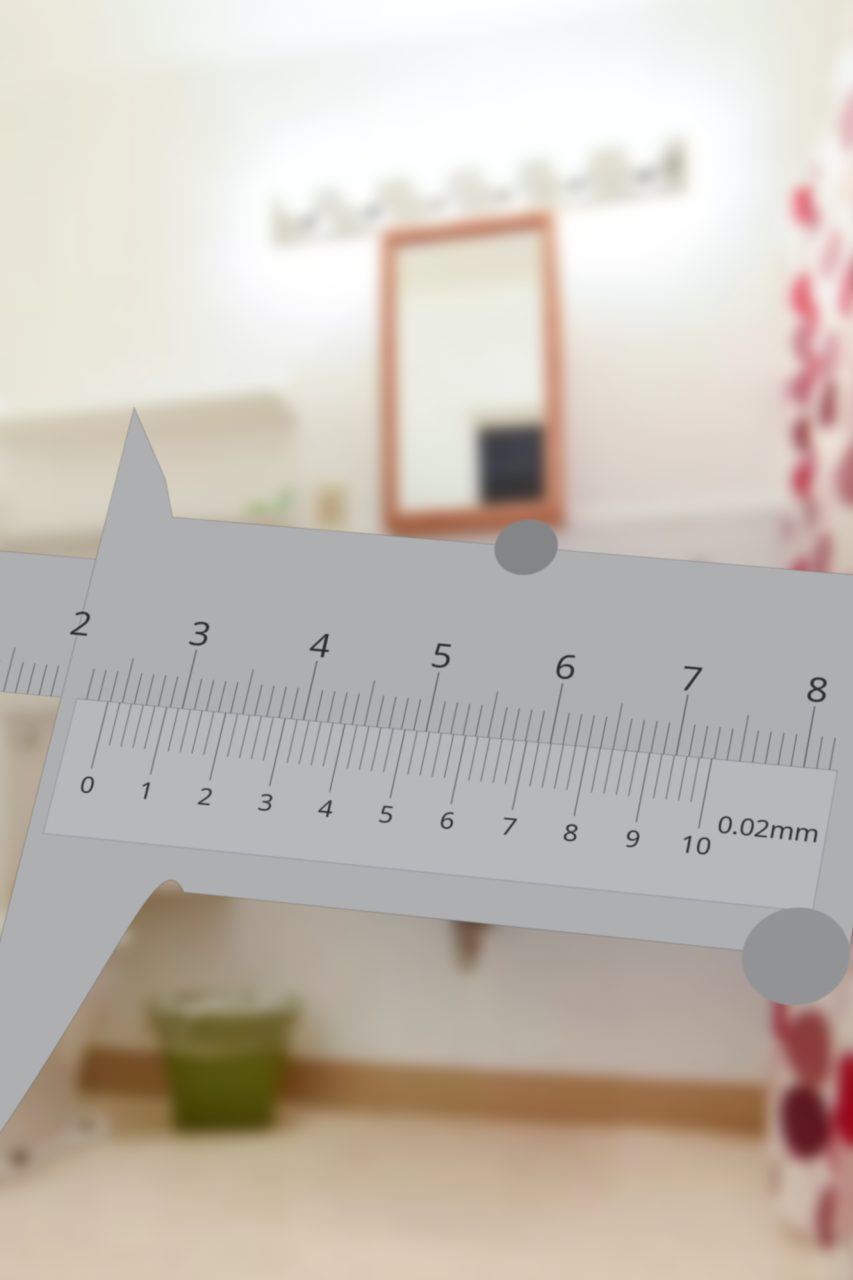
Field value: 23.8; mm
